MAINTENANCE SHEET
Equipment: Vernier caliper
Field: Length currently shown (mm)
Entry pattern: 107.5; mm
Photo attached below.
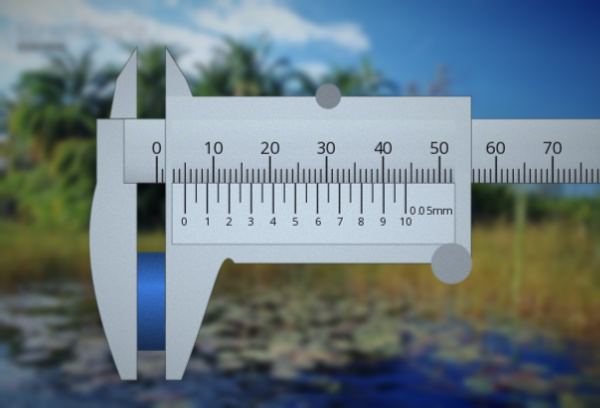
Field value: 5.0; mm
